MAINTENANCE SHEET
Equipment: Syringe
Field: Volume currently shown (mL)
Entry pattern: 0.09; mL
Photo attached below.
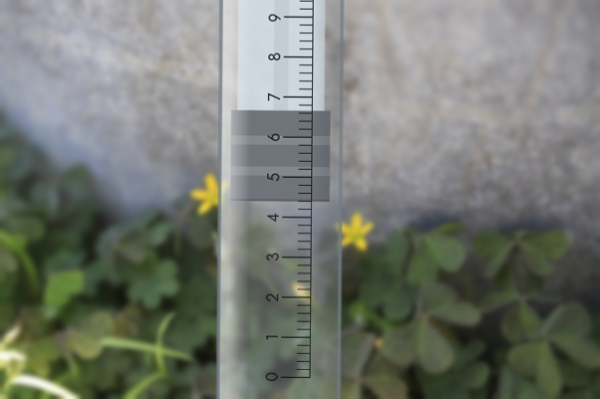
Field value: 4.4; mL
